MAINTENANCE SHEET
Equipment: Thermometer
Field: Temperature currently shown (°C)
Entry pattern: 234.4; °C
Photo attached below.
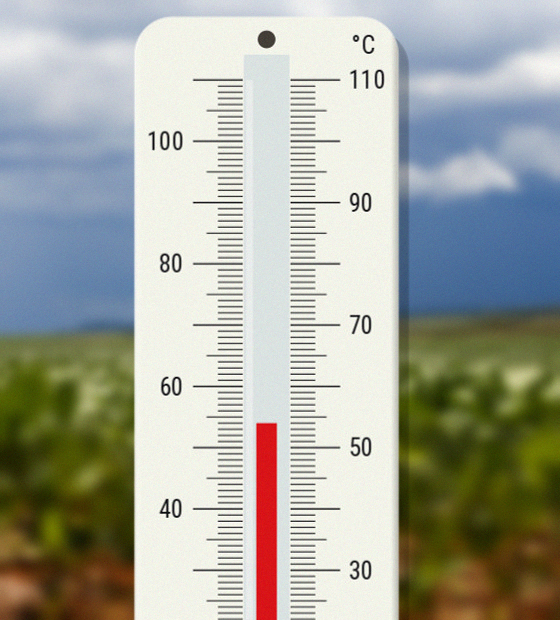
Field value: 54; °C
